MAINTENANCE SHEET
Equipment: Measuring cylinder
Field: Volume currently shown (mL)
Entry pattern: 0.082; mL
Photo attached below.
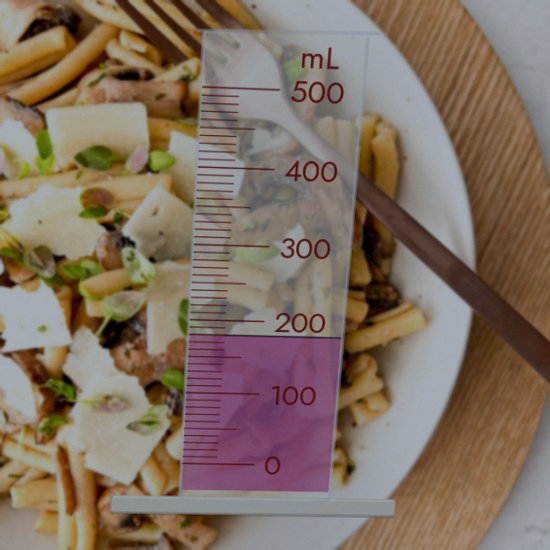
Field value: 180; mL
